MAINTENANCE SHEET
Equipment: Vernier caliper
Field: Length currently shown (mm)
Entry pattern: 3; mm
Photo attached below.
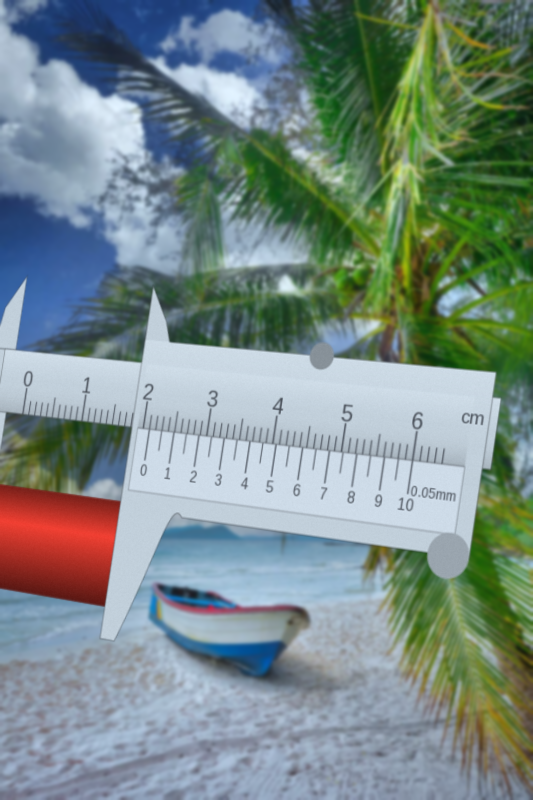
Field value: 21.0; mm
